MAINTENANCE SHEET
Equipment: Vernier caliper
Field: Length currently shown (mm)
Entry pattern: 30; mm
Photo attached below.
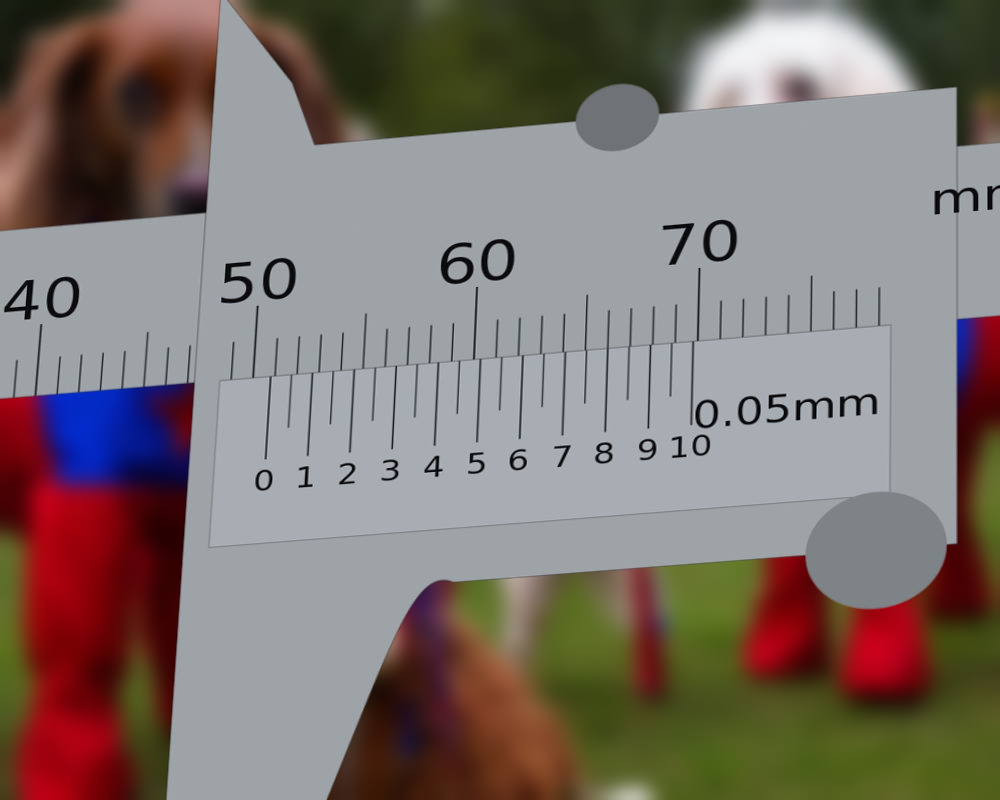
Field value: 50.8; mm
